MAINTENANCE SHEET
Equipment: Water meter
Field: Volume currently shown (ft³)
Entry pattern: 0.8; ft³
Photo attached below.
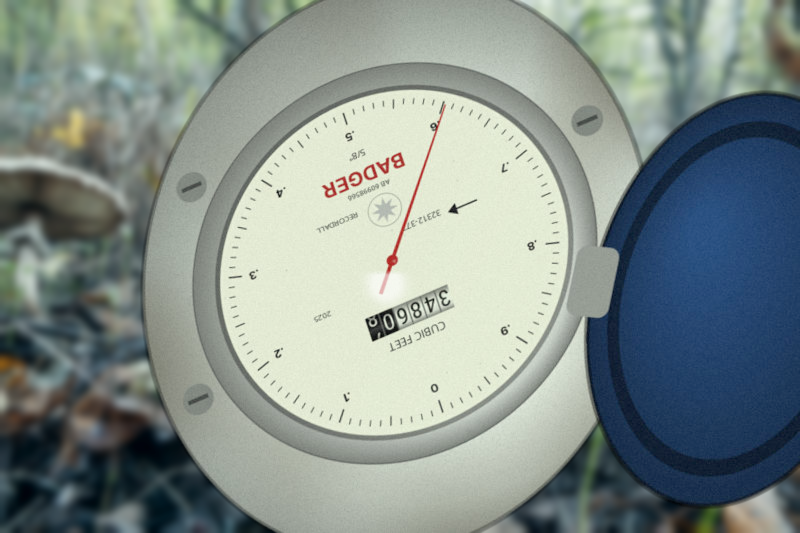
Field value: 348607.60; ft³
